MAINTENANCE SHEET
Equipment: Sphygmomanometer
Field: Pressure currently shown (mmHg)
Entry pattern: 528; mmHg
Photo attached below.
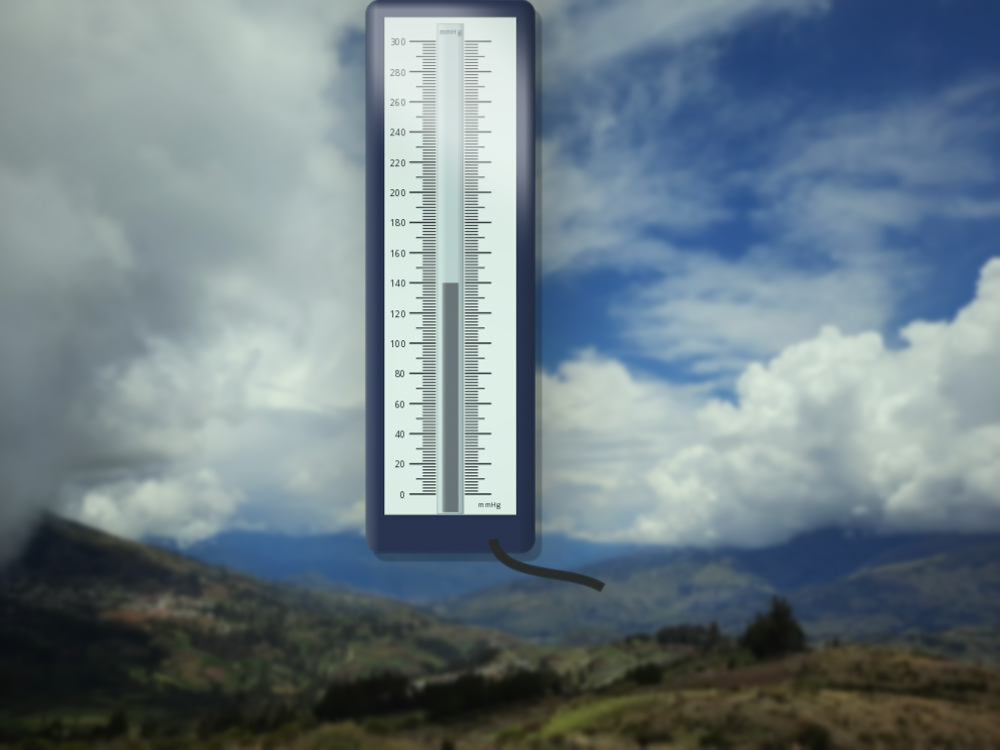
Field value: 140; mmHg
